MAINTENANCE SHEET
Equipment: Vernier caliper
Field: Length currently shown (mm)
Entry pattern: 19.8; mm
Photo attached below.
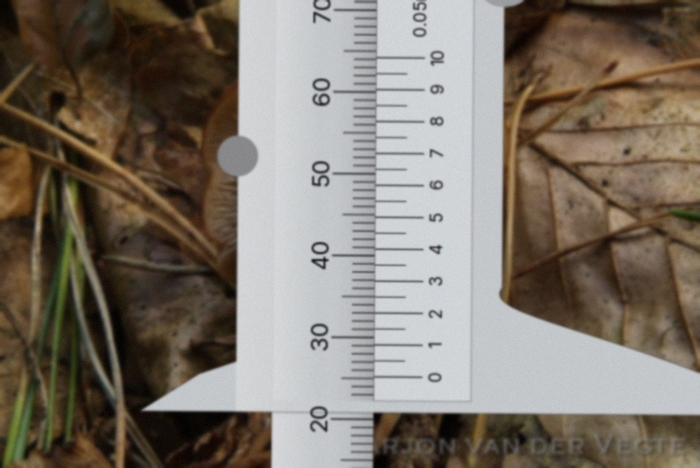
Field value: 25.2; mm
